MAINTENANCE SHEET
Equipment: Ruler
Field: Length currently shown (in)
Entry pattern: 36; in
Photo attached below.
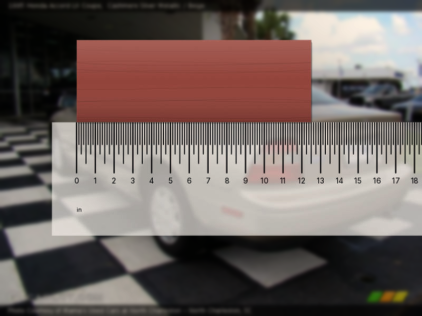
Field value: 12.5; in
